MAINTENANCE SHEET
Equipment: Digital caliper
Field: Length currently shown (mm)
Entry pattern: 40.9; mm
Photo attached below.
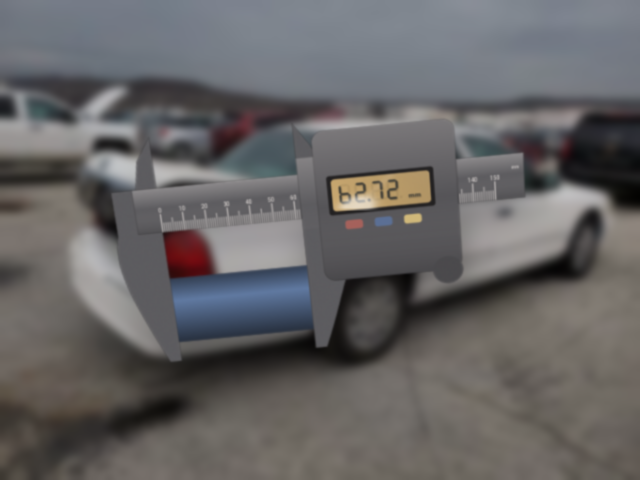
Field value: 62.72; mm
